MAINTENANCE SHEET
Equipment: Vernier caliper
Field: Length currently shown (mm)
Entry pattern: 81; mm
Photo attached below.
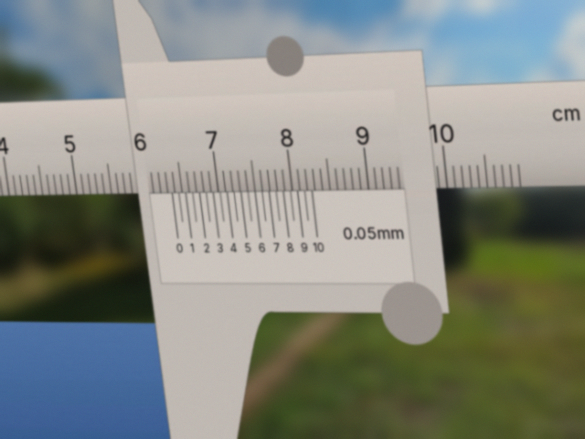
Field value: 63.6; mm
